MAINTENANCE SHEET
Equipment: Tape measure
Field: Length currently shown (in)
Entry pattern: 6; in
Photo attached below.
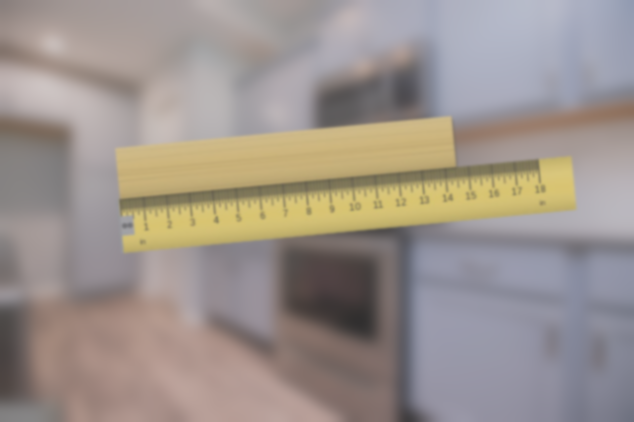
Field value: 14.5; in
